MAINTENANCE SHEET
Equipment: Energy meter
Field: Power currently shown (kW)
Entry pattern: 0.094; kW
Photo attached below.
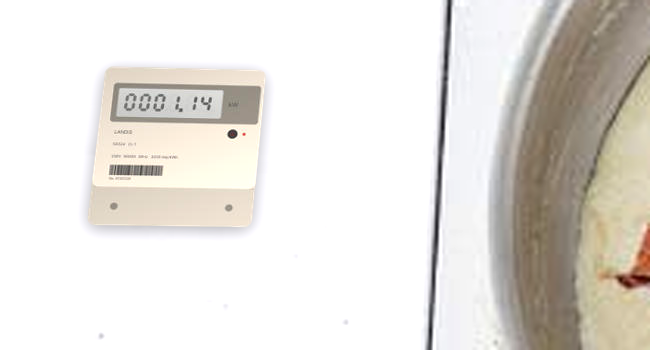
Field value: 1.14; kW
